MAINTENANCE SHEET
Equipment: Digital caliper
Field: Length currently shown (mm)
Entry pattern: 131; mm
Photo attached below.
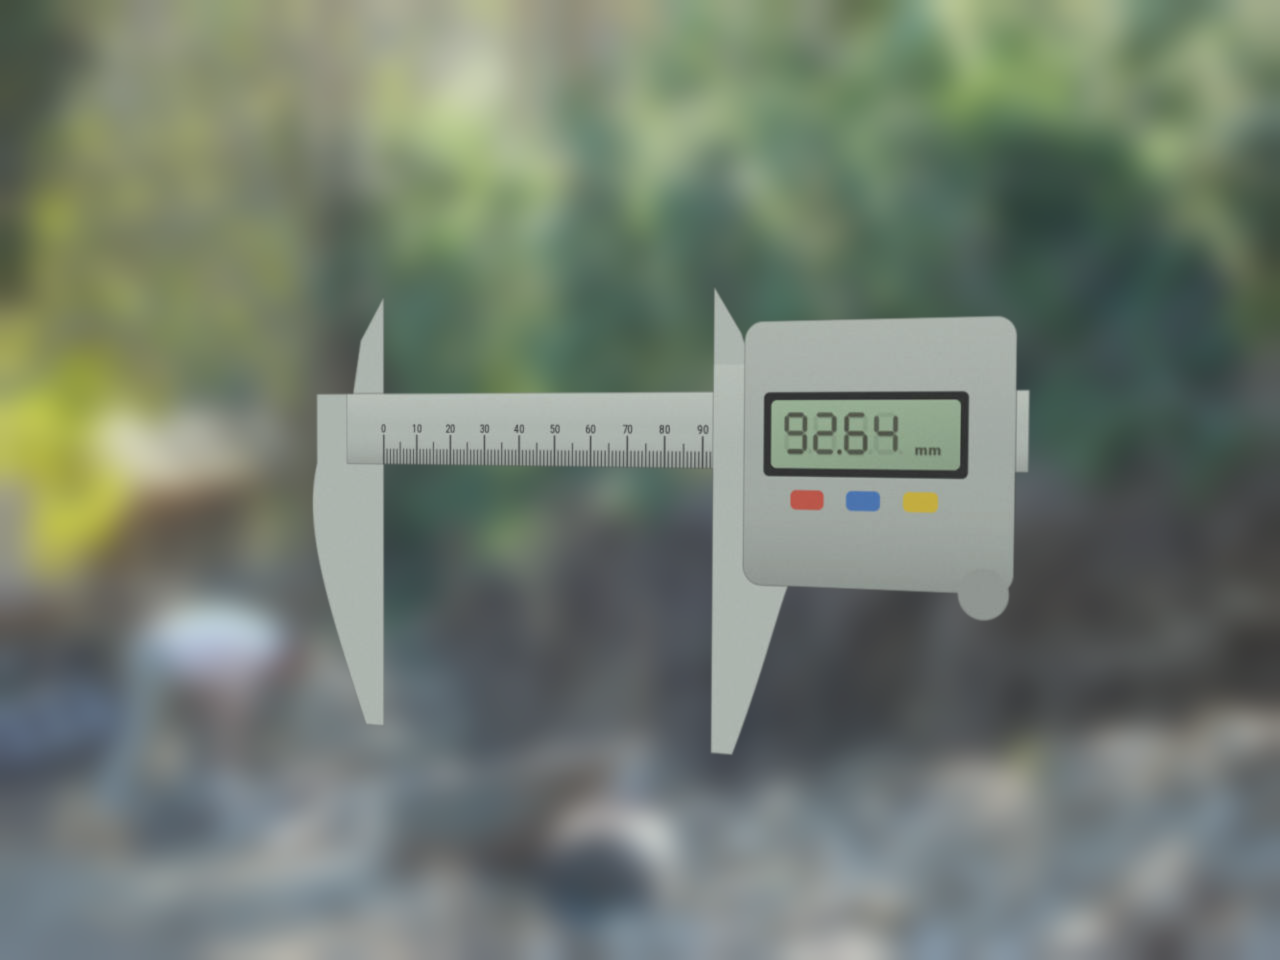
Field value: 92.64; mm
